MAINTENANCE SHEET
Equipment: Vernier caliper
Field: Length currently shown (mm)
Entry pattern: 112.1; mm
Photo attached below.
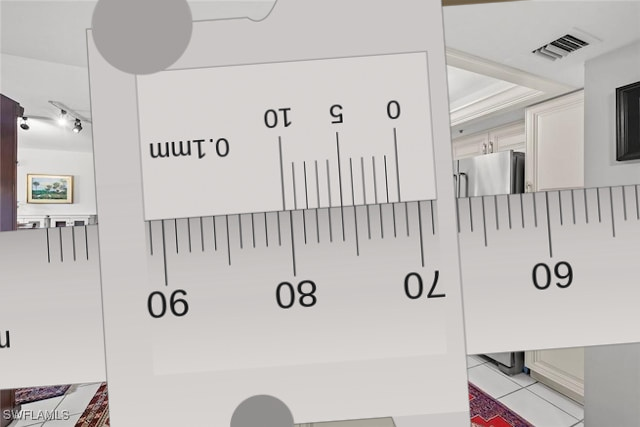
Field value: 71.5; mm
